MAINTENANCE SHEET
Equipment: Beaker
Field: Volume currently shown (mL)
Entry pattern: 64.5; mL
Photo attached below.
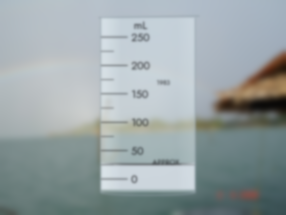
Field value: 25; mL
